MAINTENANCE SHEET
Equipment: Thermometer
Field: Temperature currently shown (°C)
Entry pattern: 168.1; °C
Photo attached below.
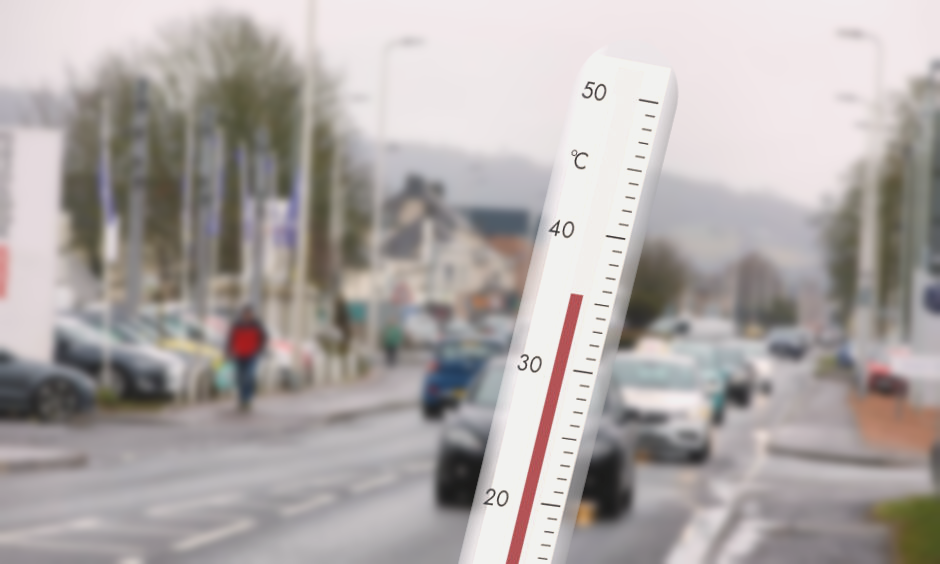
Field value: 35.5; °C
